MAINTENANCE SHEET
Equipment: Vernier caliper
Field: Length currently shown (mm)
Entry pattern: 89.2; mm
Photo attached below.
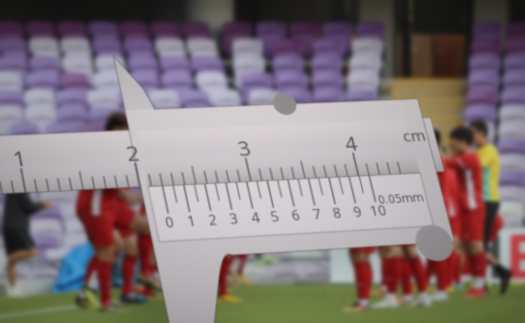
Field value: 22.0; mm
